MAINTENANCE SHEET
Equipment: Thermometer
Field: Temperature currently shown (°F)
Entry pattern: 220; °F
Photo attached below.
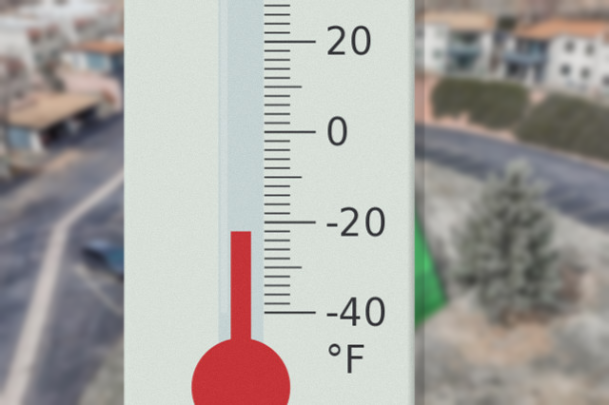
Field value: -22; °F
